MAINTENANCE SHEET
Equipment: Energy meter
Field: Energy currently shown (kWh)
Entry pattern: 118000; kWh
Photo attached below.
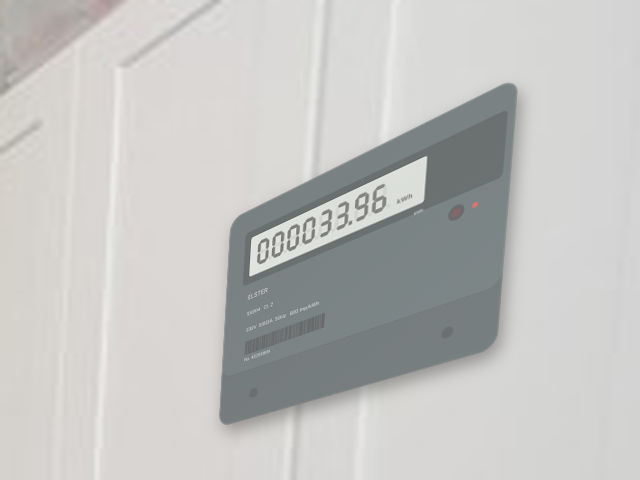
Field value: 33.96; kWh
